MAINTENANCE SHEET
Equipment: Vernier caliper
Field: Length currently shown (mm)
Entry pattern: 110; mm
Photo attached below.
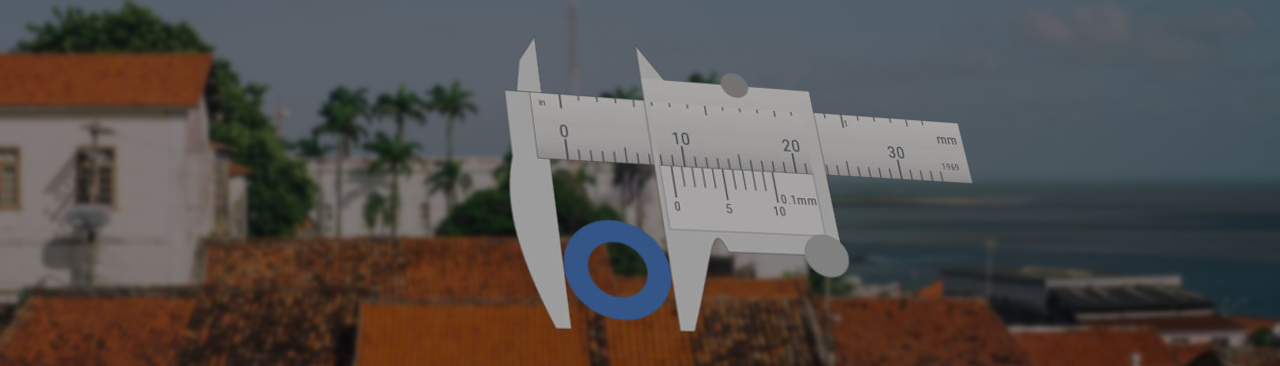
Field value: 8.8; mm
